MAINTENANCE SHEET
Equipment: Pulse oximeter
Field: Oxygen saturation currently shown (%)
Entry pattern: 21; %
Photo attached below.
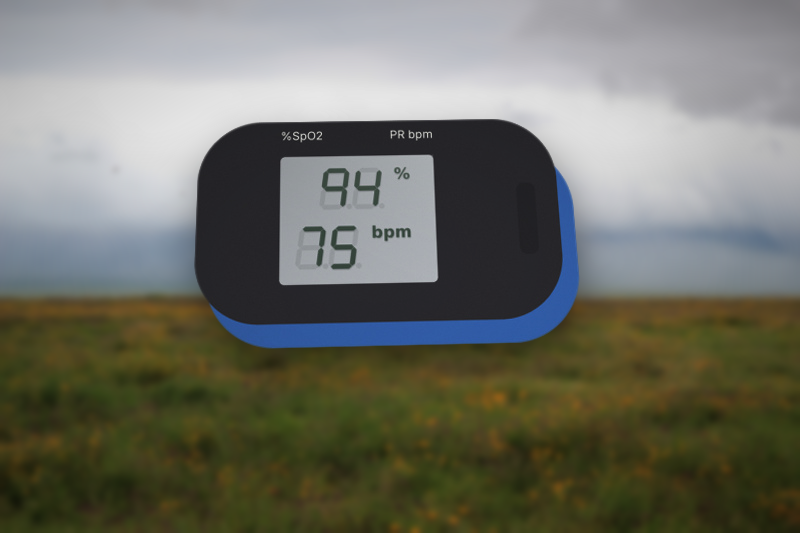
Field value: 94; %
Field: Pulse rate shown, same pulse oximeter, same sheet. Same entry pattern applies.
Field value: 75; bpm
